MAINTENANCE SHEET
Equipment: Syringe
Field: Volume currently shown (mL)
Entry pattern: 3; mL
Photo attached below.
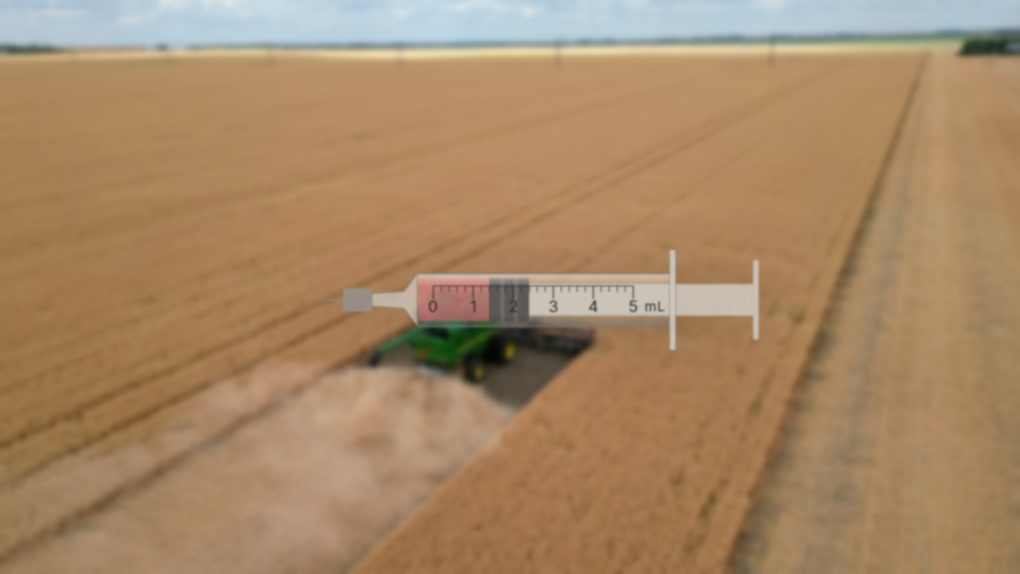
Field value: 1.4; mL
